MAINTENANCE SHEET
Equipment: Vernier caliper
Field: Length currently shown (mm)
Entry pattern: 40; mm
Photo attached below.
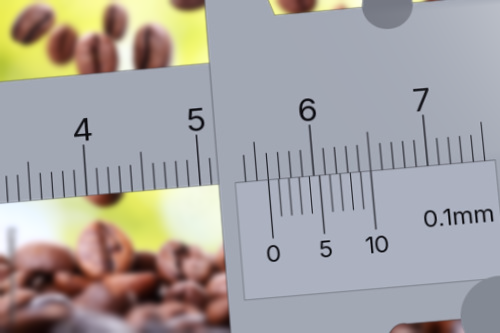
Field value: 56.0; mm
